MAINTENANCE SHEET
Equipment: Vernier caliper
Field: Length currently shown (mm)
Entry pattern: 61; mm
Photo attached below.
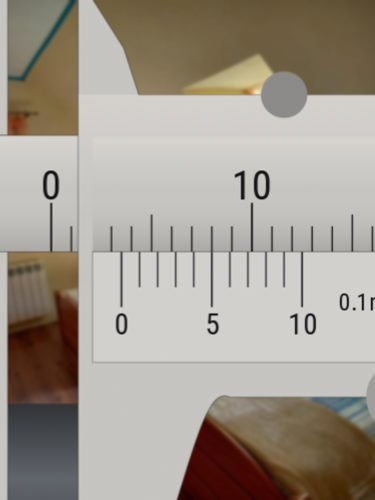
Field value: 3.5; mm
